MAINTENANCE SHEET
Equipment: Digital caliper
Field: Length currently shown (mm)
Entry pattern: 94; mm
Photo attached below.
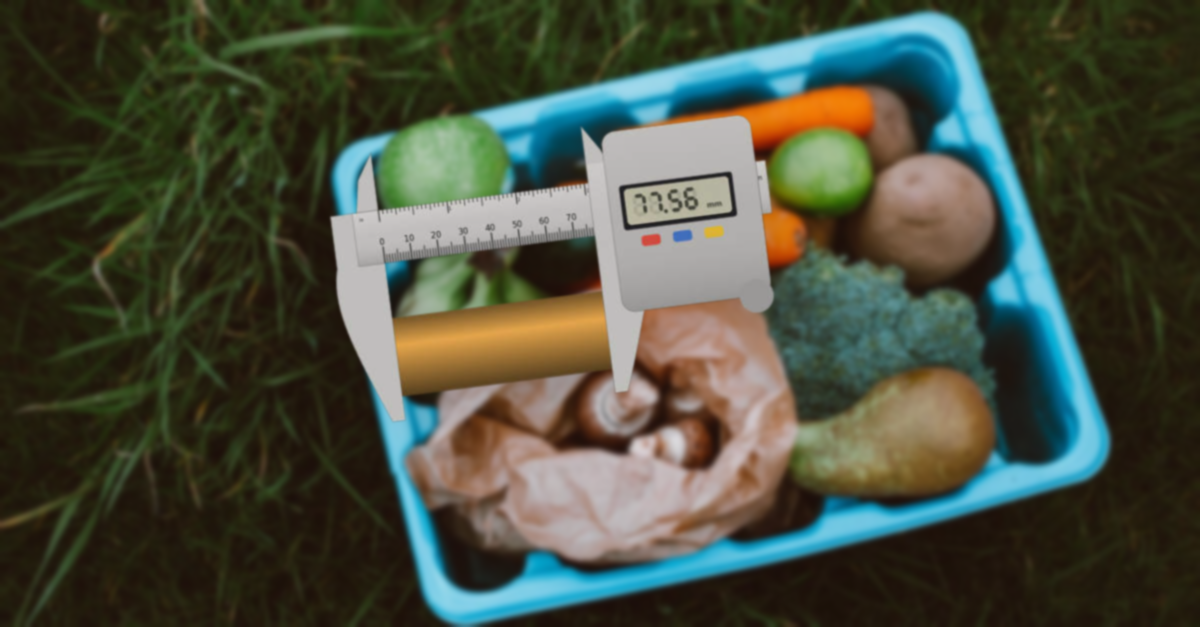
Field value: 77.56; mm
